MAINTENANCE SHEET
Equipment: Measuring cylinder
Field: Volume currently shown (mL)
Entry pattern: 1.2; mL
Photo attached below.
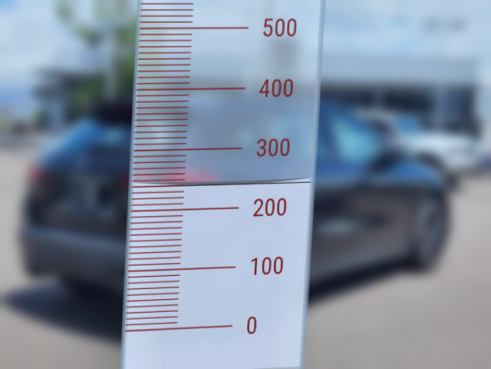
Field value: 240; mL
